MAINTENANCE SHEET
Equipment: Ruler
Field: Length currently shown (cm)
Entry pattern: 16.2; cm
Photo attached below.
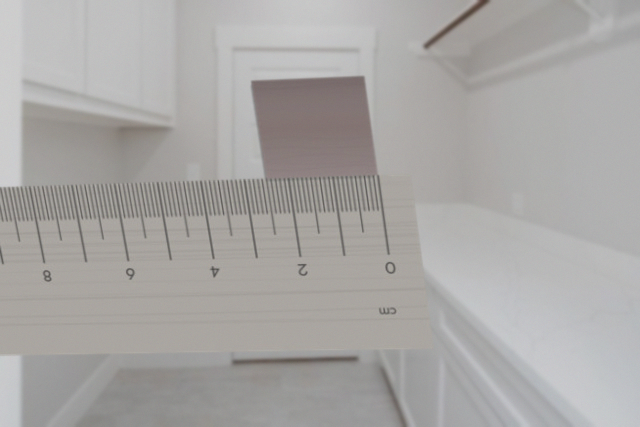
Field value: 2.5; cm
